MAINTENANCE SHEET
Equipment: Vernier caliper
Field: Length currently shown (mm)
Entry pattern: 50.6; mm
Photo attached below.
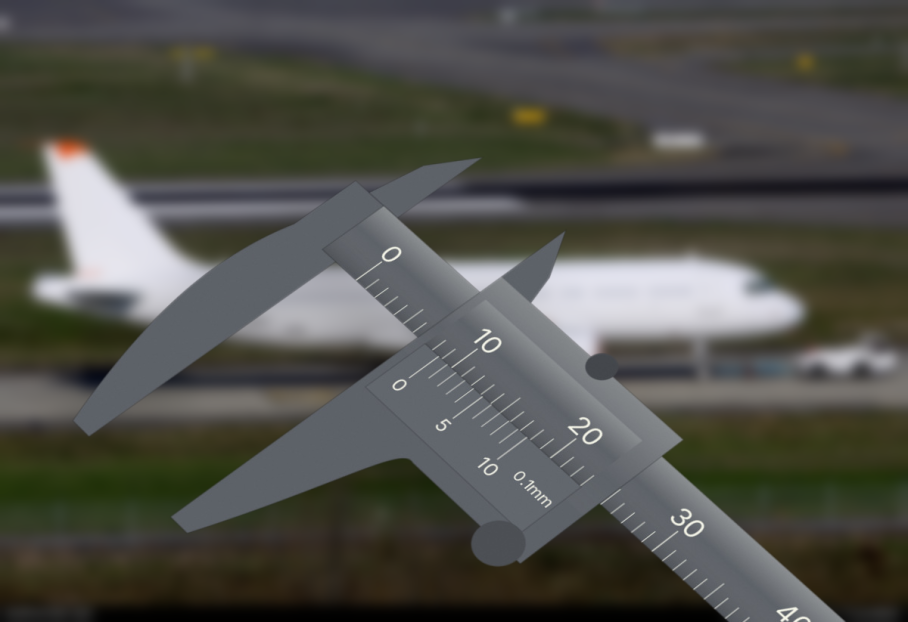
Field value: 8.7; mm
